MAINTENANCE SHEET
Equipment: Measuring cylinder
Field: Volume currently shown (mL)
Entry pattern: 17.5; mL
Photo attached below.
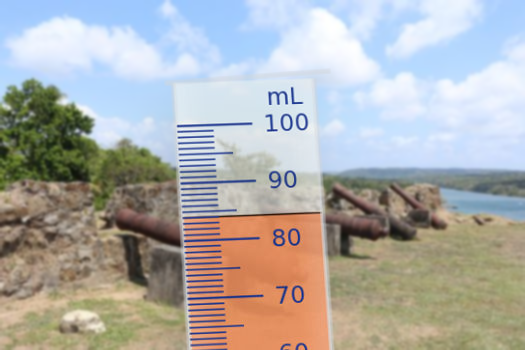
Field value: 84; mL
